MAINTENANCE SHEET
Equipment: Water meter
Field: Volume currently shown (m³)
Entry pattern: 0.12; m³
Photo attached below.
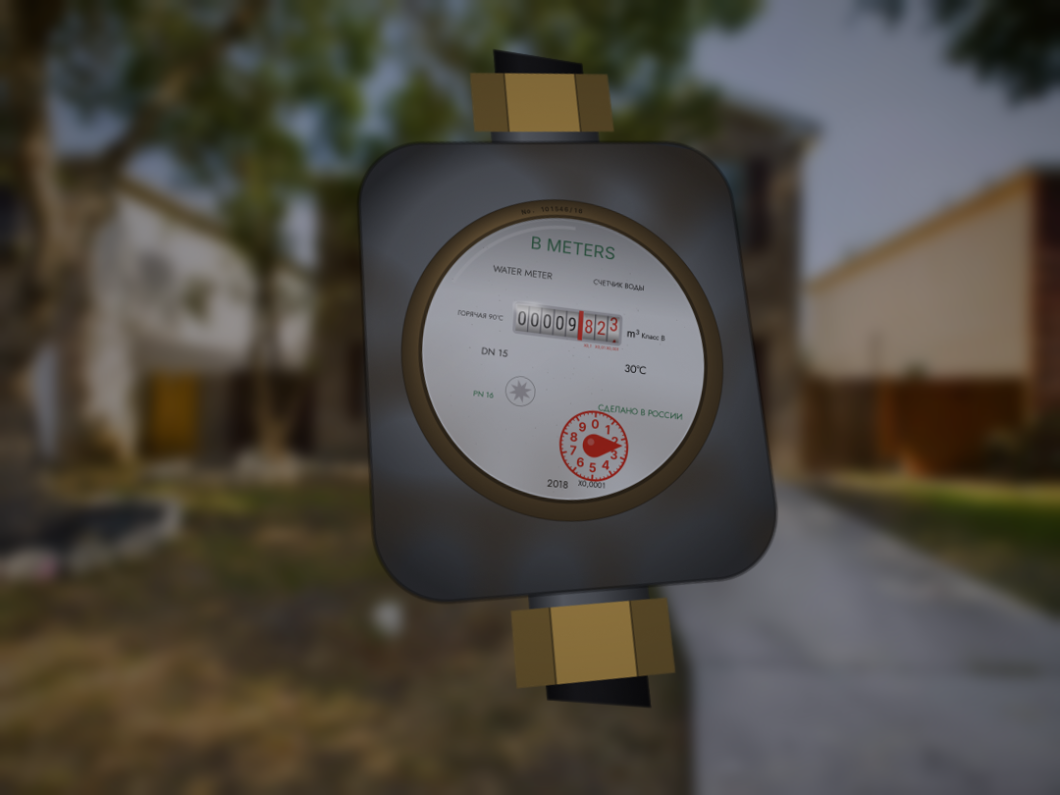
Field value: 9.8232; m³
